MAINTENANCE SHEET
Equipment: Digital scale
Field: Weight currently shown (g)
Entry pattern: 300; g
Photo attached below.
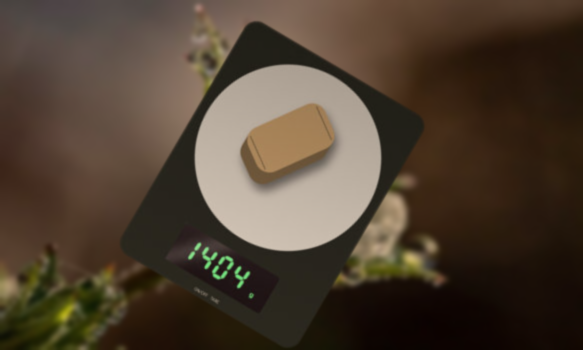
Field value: 1404; g
